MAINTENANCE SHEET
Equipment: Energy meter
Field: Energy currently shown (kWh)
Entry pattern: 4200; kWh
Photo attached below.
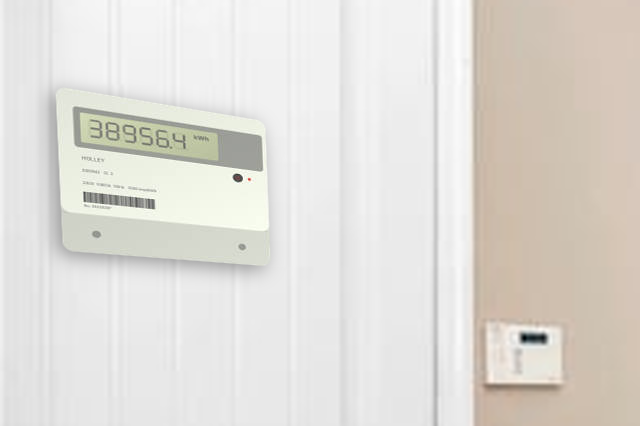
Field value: 38956.4; kWh
